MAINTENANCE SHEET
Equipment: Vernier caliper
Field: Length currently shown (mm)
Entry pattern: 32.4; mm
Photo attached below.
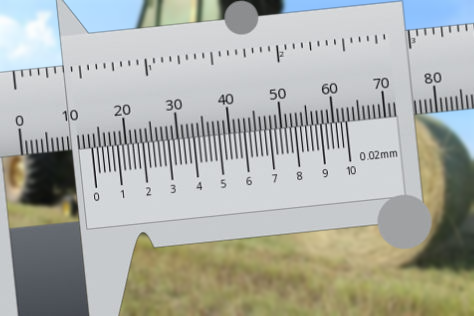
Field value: 13.5; mm
